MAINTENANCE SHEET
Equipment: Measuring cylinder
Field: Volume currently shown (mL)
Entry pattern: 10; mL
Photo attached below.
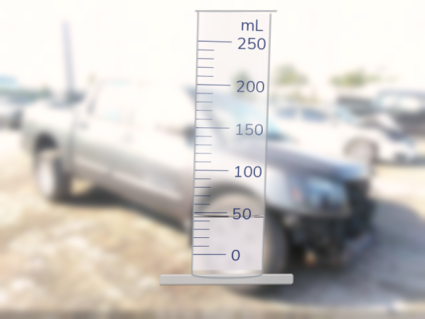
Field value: 45; mL
